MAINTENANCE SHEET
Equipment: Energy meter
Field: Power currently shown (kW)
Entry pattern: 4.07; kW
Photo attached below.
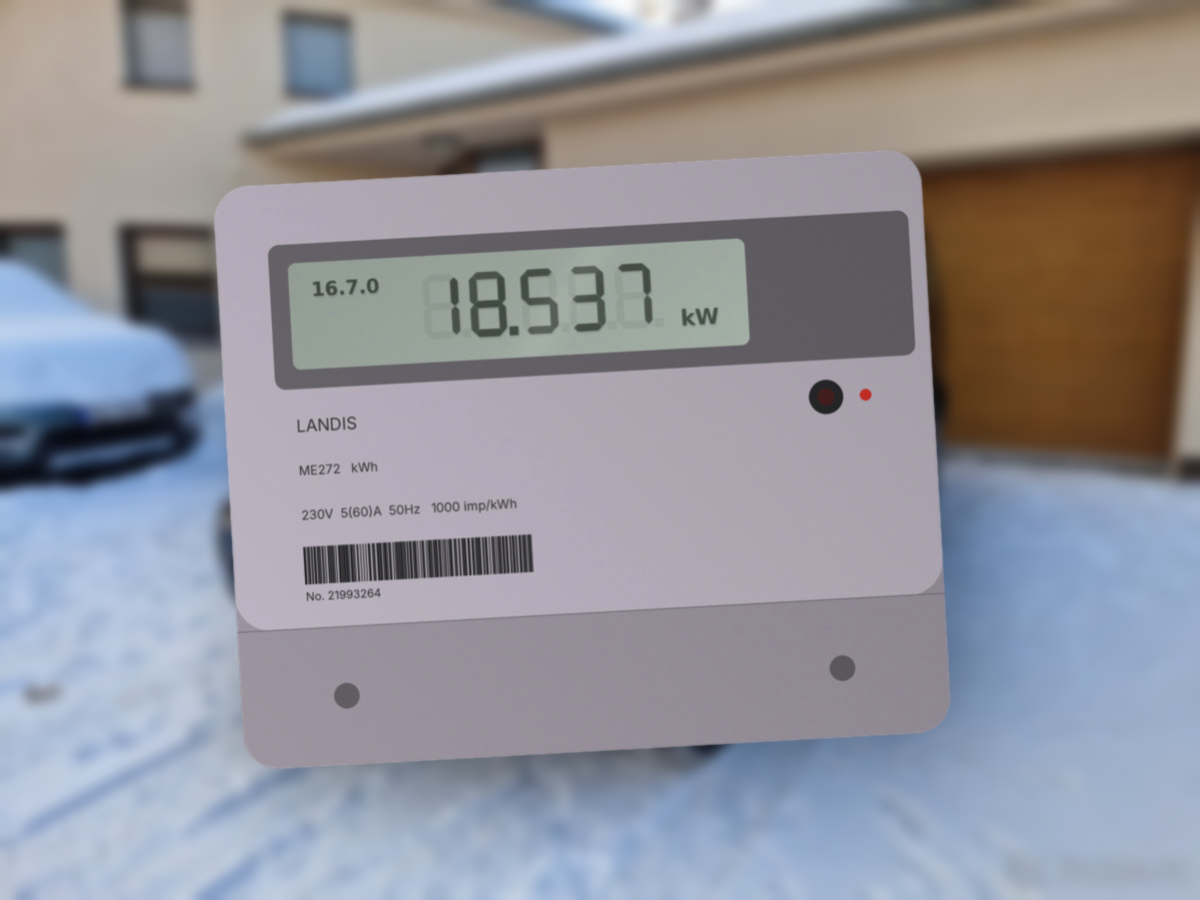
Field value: 18.537; kW
